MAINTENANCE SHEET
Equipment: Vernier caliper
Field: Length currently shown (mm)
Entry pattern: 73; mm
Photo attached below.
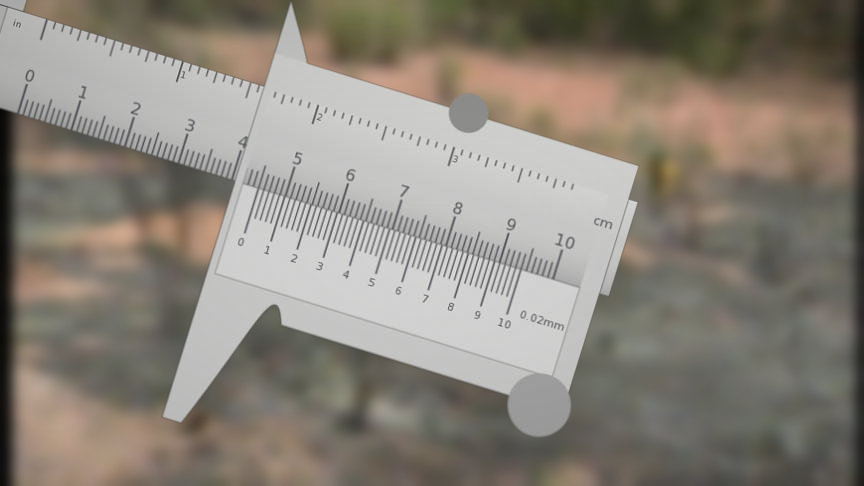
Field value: 45.0; mm
